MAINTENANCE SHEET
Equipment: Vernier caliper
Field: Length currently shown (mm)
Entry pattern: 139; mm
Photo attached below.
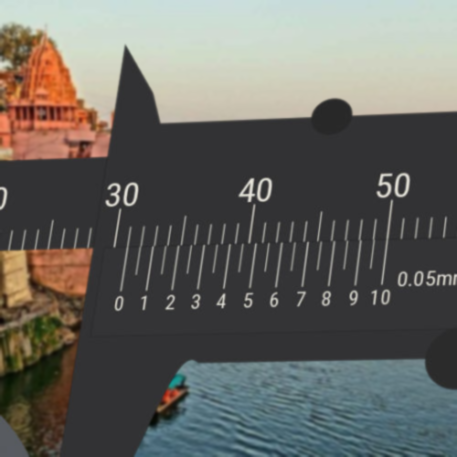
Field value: 31.0; mm
